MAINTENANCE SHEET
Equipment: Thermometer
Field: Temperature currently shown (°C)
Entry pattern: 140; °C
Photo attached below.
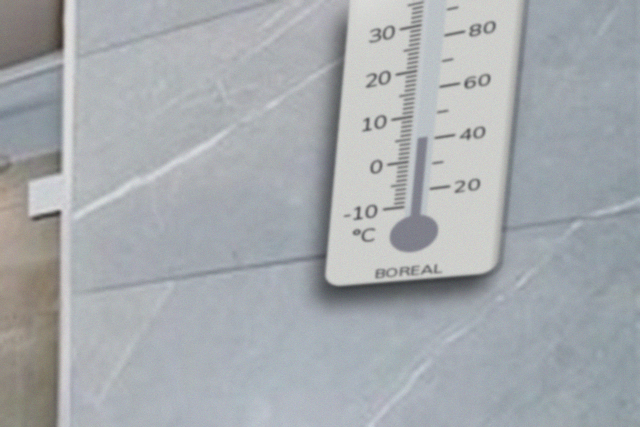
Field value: 5; °C
